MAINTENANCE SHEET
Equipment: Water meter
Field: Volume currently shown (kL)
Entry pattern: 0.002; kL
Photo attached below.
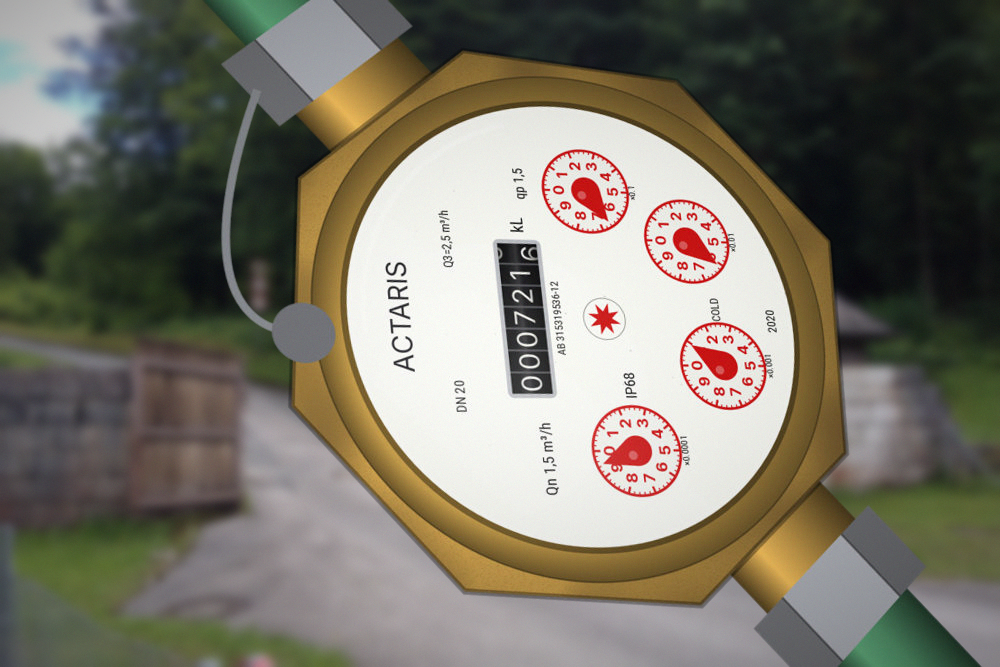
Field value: 7215.6609; kL
